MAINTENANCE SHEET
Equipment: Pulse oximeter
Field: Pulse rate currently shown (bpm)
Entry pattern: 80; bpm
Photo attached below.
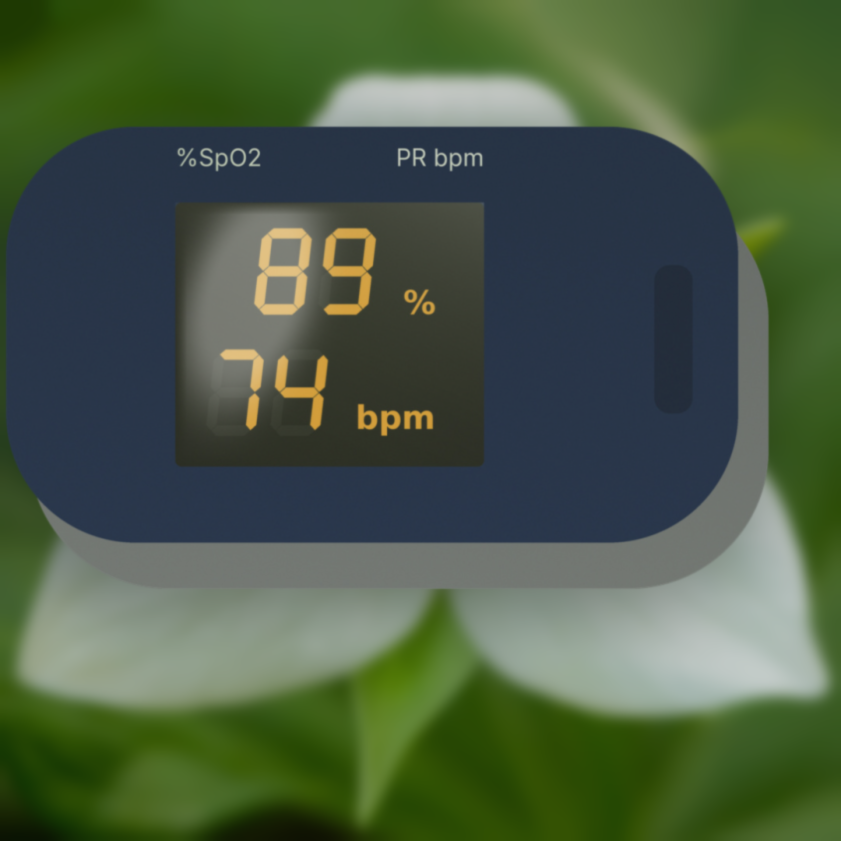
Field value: 74; bpm
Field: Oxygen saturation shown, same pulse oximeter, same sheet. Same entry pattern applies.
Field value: 89; %
